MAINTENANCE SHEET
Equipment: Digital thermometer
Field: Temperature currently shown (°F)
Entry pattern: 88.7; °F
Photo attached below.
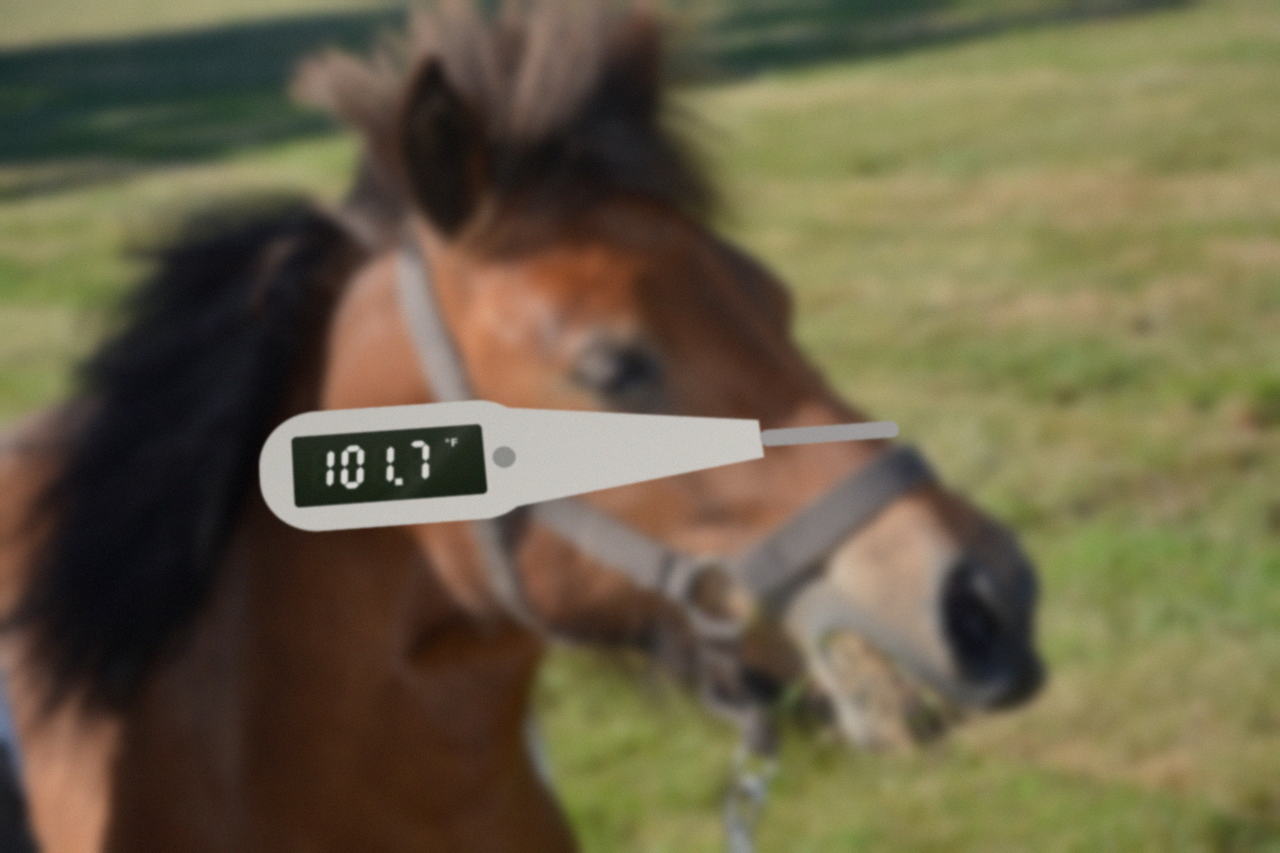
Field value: 101.7; °F
